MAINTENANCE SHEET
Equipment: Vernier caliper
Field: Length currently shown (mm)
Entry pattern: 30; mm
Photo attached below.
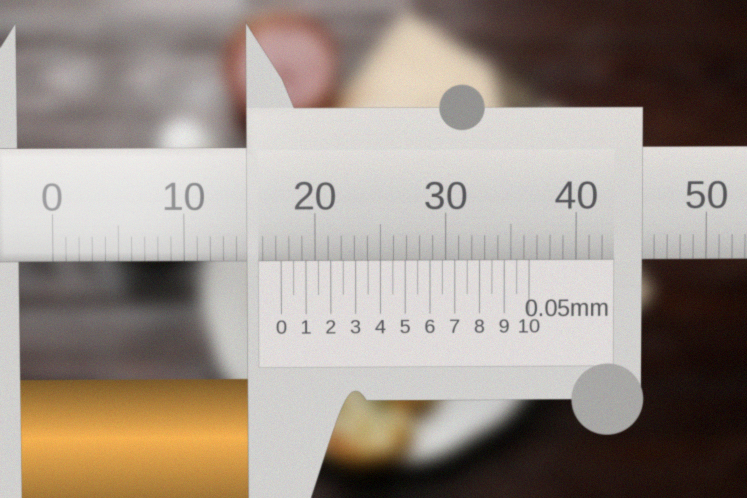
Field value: 17.4; mm
